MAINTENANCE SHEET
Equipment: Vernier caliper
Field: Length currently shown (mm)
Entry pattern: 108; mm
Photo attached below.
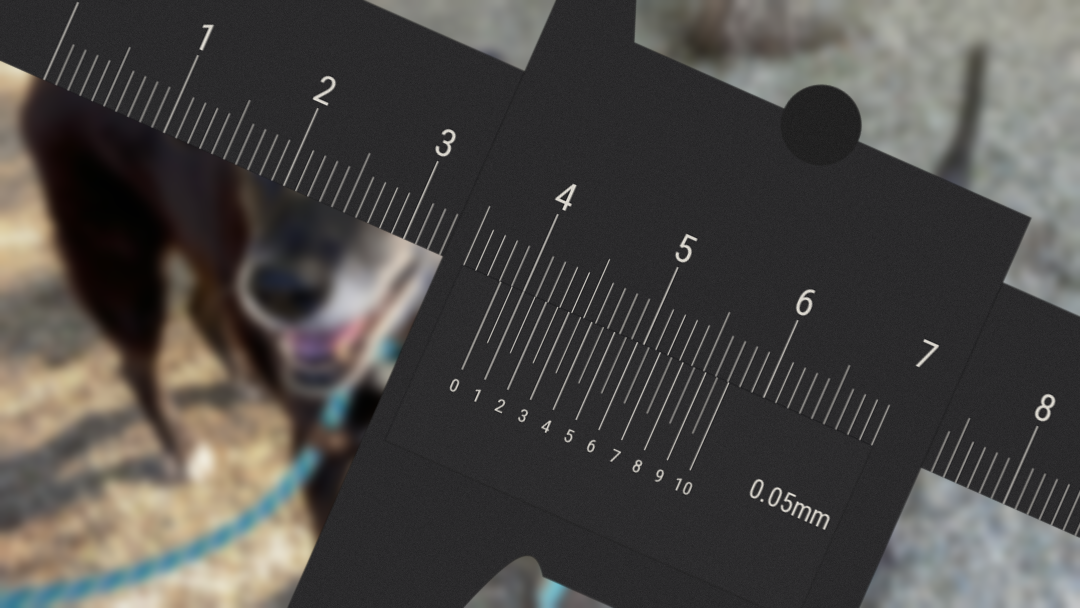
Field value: 38.1; mm
